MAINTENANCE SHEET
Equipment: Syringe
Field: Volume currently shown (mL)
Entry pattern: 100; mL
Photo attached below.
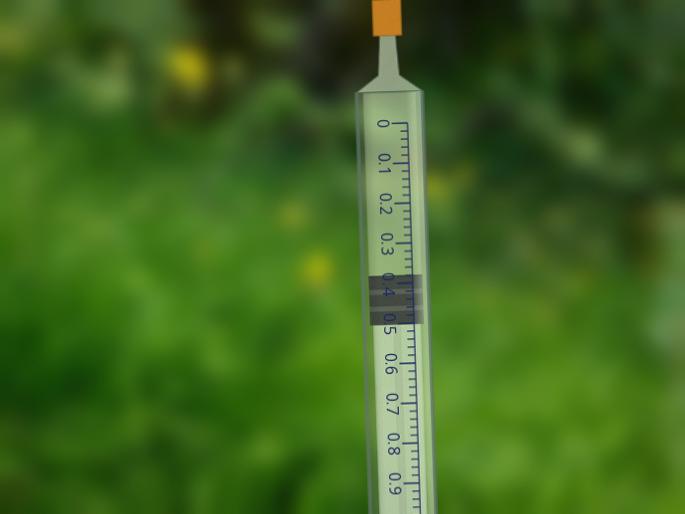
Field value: 0.38; mL
